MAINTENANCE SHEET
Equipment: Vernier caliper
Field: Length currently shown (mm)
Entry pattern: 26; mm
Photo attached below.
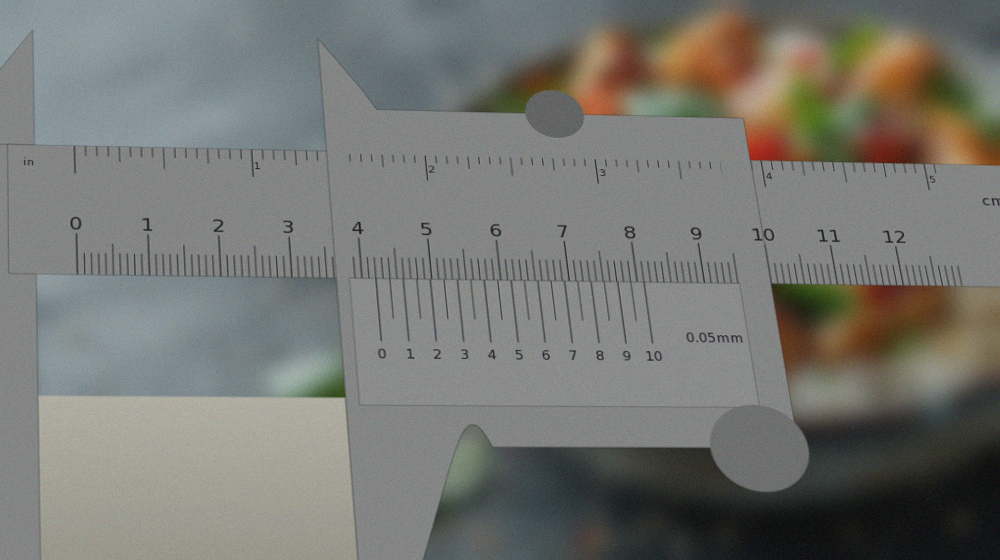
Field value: 42.0; mm
